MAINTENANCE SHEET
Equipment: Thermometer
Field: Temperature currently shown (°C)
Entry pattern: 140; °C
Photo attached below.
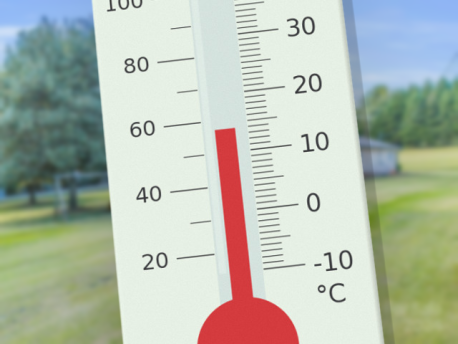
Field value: 14; °C
